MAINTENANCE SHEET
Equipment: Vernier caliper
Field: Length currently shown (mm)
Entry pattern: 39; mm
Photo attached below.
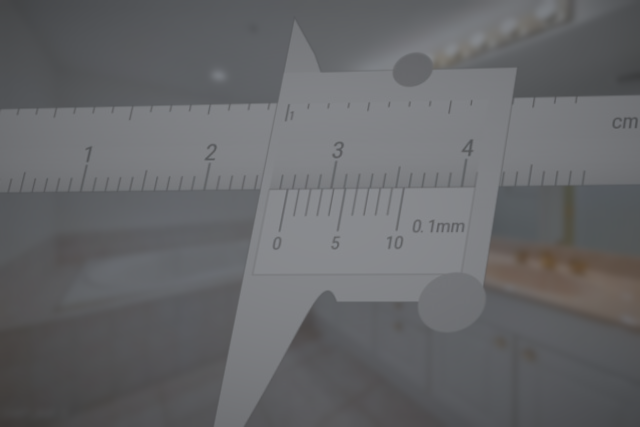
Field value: 26.6; mm
